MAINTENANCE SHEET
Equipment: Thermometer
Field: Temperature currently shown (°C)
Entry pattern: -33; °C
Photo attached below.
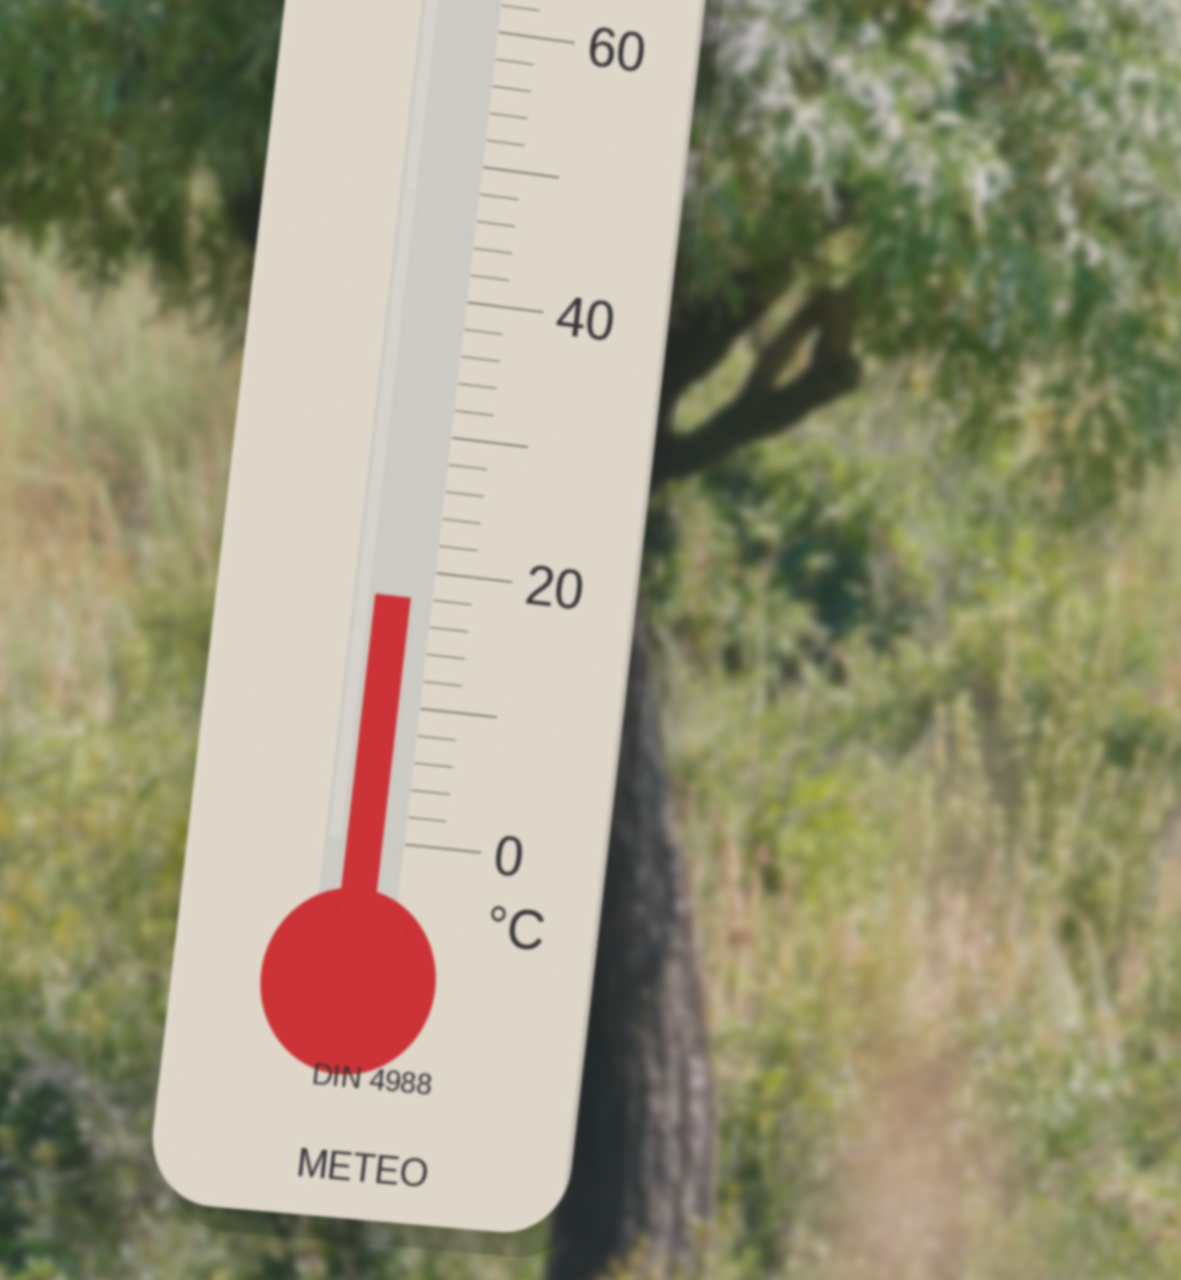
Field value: 18; °C
